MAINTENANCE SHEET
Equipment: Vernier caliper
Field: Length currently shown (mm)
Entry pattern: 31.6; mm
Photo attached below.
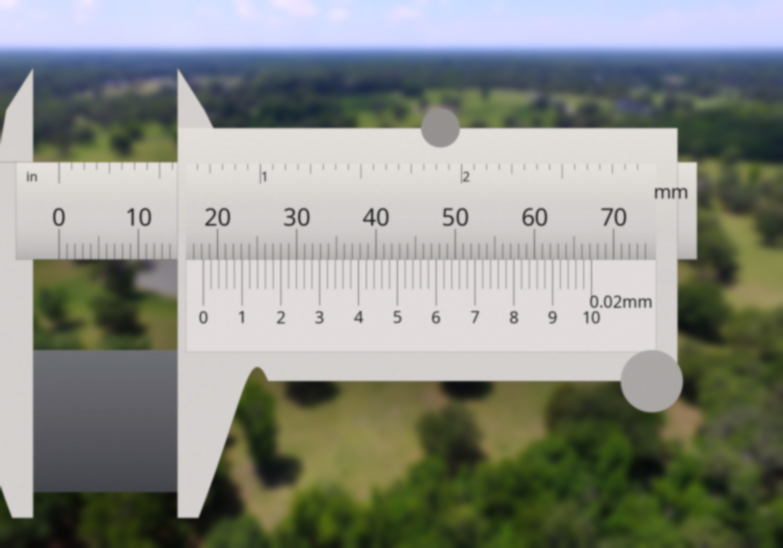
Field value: 18.2; mm
